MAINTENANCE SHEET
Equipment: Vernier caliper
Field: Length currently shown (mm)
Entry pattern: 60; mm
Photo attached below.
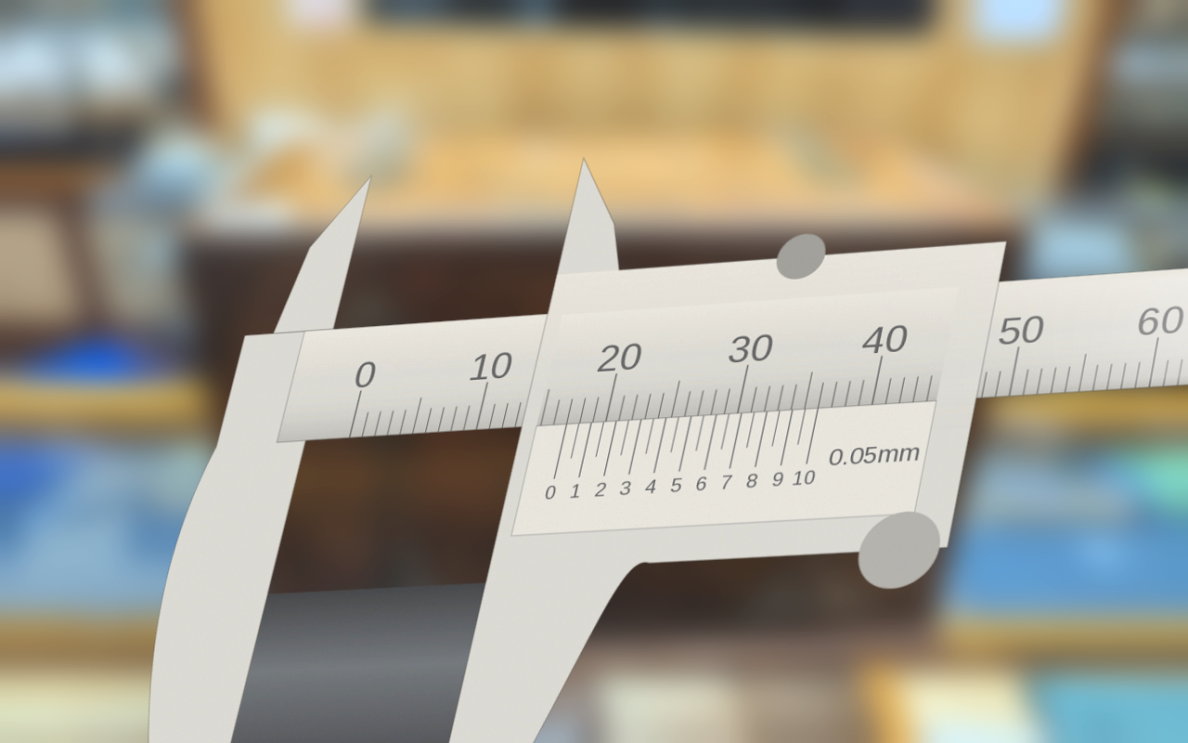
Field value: 17.0; mm
